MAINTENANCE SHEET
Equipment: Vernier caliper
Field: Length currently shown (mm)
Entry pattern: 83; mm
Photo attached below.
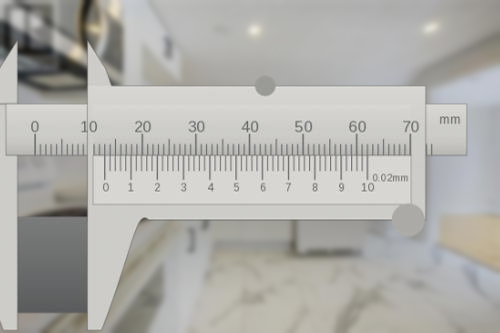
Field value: 13.0; mm
